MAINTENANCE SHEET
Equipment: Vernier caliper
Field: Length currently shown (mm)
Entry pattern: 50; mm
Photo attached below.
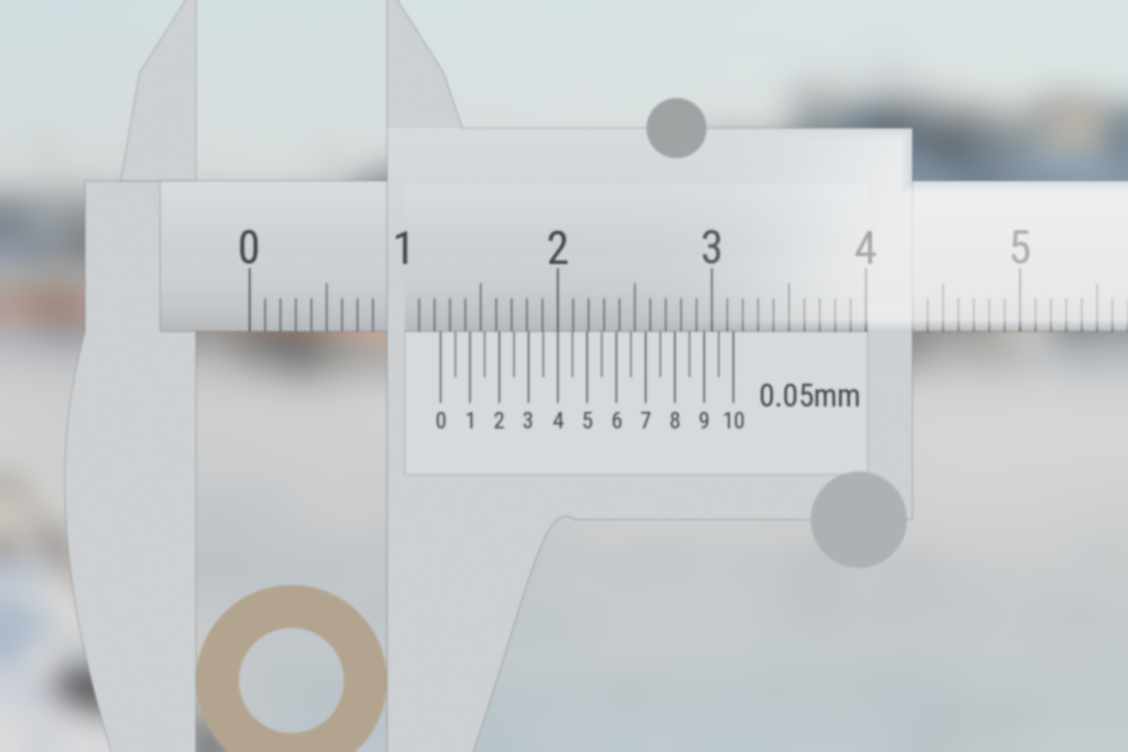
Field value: 12.4; mm
